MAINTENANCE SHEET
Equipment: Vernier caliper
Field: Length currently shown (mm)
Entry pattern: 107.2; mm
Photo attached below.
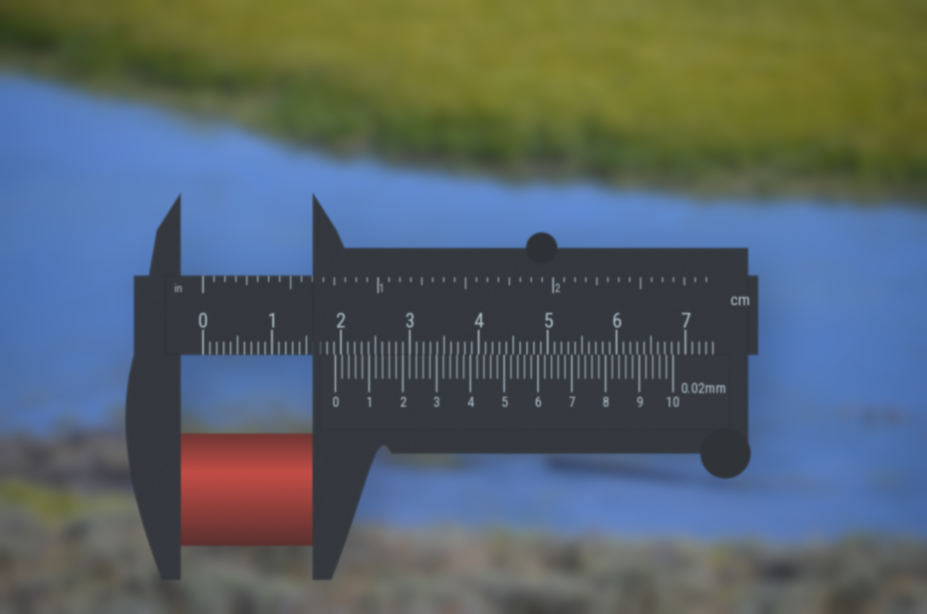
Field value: 19.2; mm
